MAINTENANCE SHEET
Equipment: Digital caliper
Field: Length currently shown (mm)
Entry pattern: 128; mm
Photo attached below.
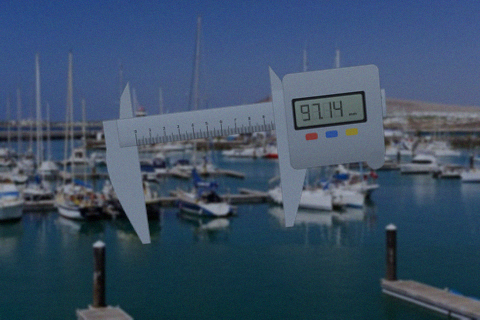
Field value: 97.14; mm
